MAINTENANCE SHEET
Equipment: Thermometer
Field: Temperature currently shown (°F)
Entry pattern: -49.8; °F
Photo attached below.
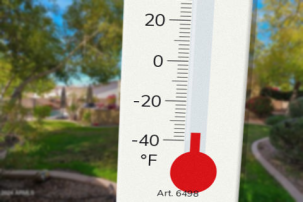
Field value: -36; °F
